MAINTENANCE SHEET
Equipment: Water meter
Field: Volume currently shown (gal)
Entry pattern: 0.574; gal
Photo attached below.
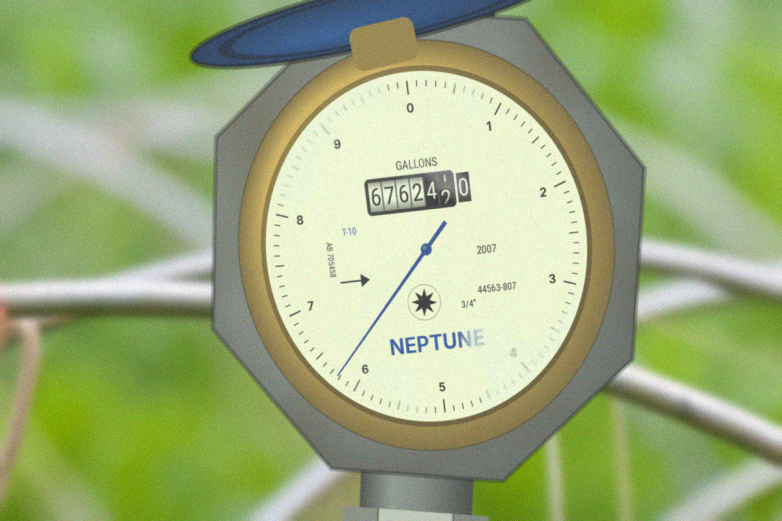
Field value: 6762416.2; gal
